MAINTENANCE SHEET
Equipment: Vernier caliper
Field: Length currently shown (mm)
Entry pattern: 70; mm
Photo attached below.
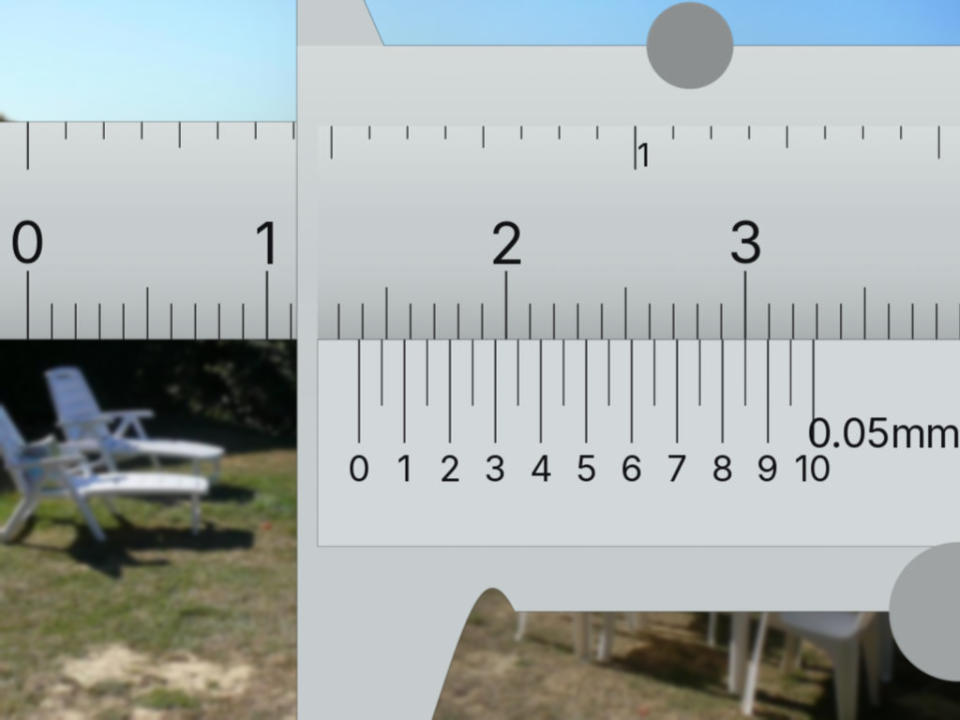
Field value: 13.85; mm
